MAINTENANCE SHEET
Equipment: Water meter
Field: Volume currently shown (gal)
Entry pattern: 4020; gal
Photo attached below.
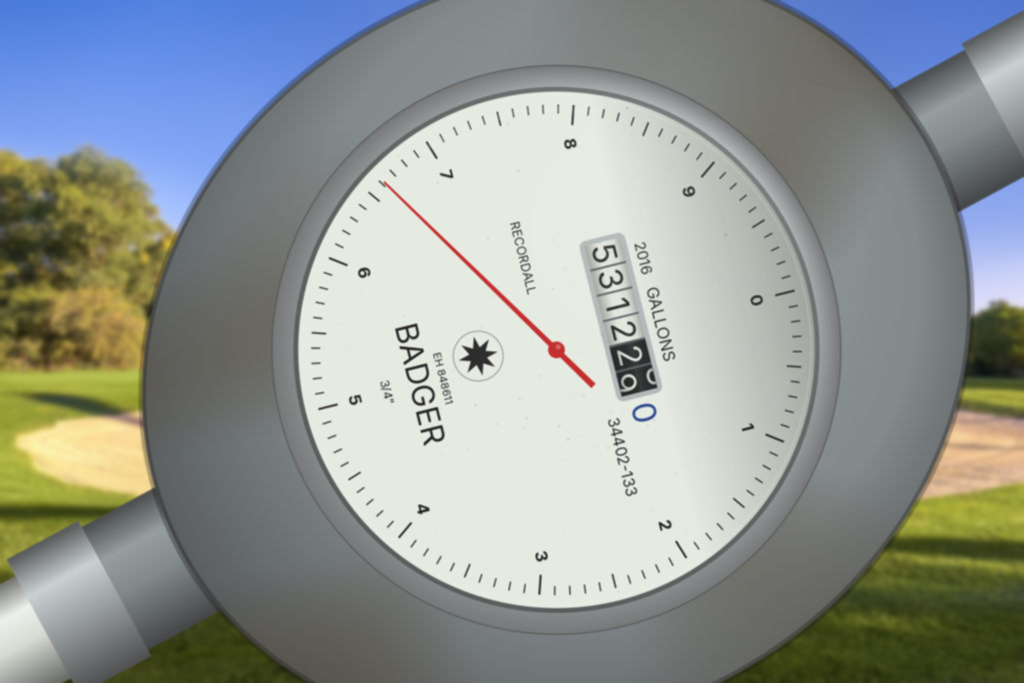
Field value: 5312286.6; gal
